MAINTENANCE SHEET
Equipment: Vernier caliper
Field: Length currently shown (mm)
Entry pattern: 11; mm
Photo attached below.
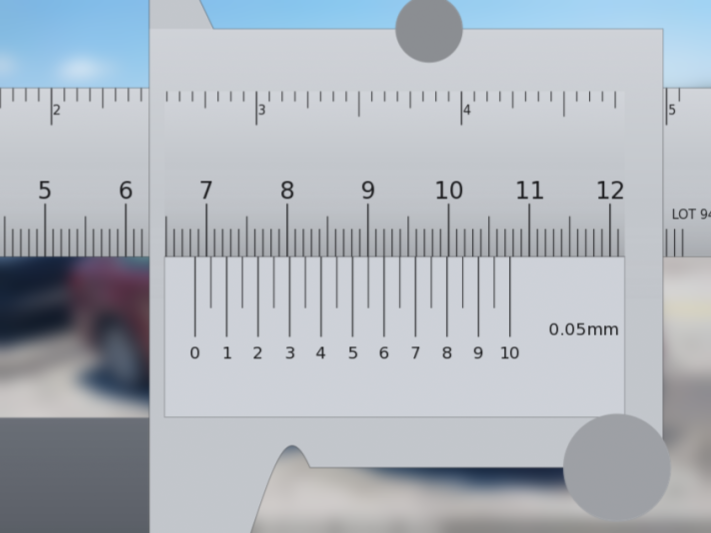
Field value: 68.6; mm
